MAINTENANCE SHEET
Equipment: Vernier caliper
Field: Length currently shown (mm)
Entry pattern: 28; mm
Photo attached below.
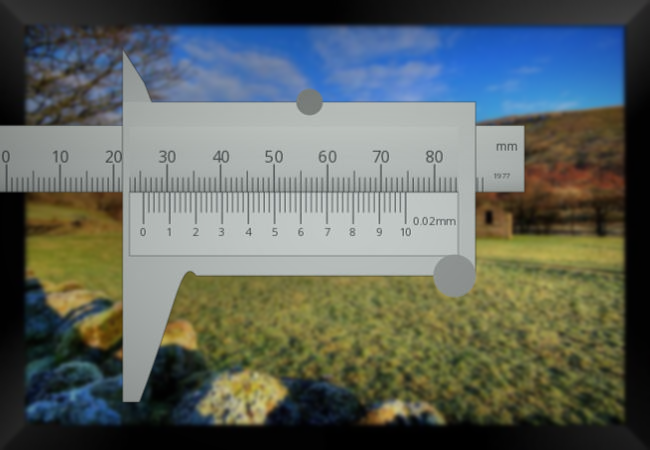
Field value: 25.6; mm
